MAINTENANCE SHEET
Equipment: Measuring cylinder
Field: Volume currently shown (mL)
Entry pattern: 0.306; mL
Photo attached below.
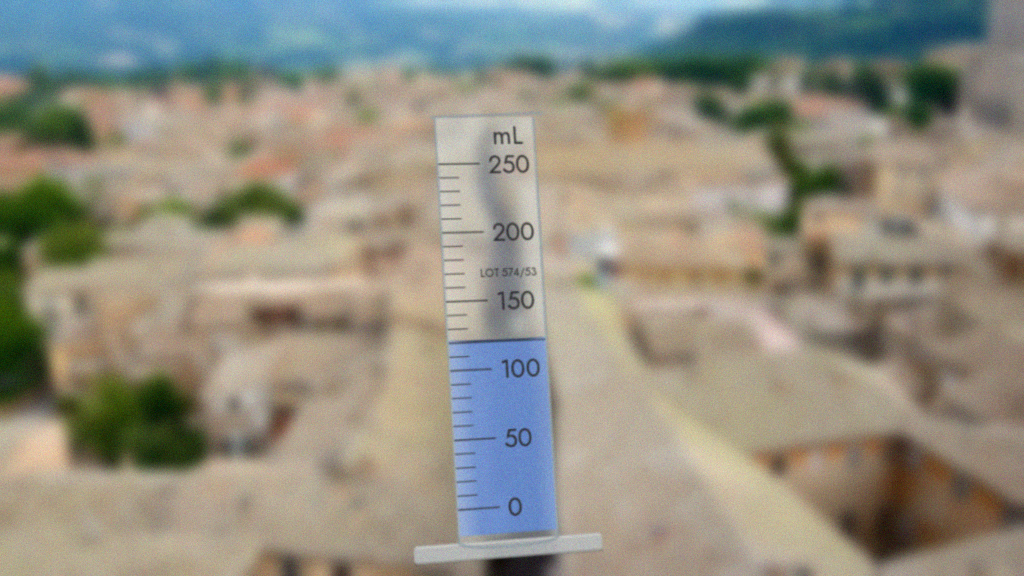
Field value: 120; mL
